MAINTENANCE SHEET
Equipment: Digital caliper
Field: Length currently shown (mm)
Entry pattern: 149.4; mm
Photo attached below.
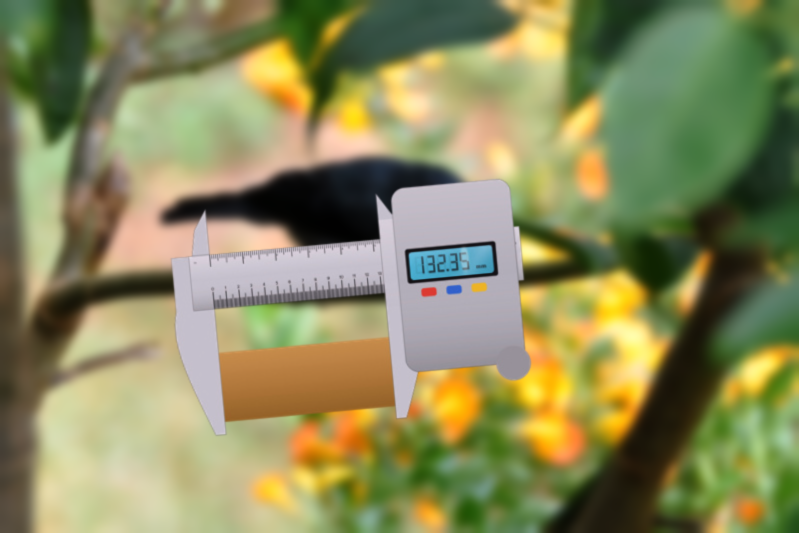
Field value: 132.35; mm
